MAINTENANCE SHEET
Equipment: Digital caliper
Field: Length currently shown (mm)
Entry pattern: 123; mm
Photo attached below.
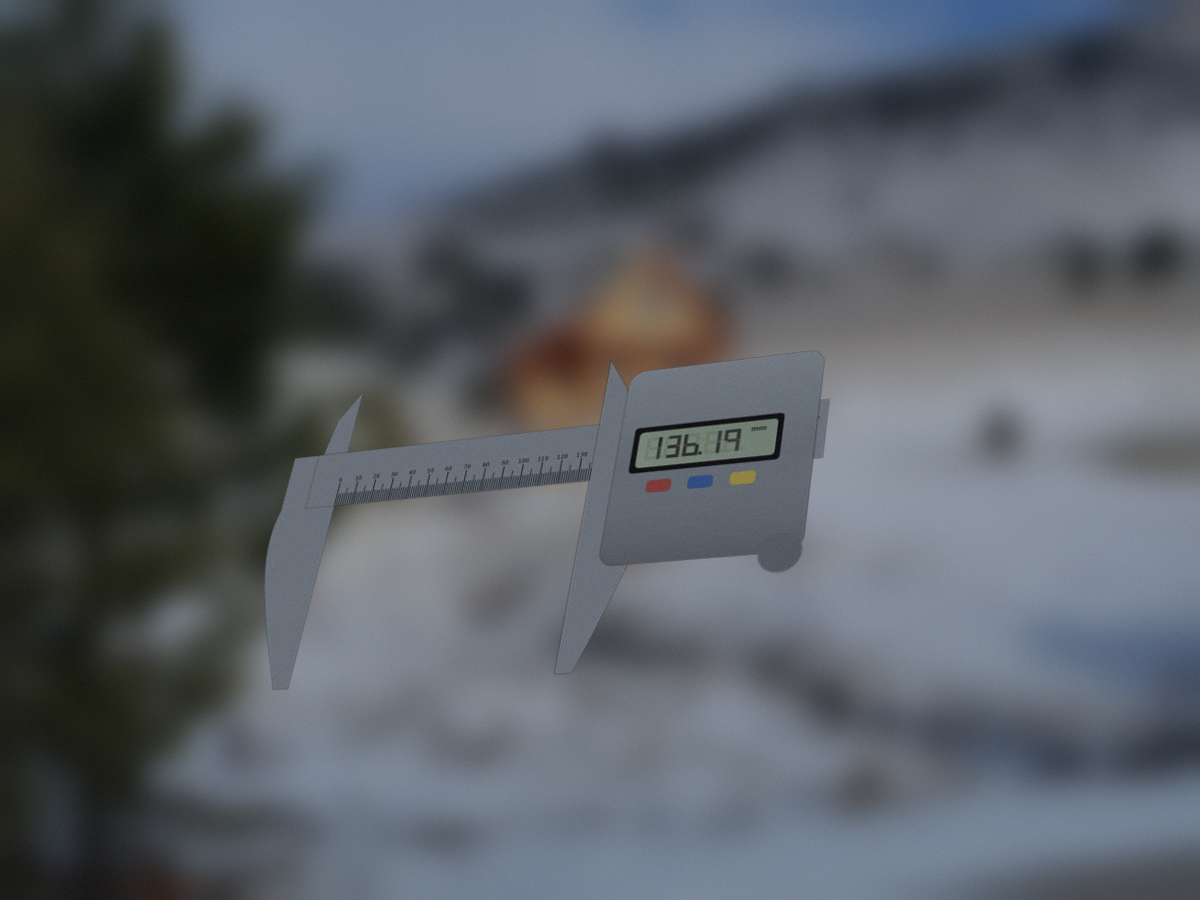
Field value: 136.19; mm
